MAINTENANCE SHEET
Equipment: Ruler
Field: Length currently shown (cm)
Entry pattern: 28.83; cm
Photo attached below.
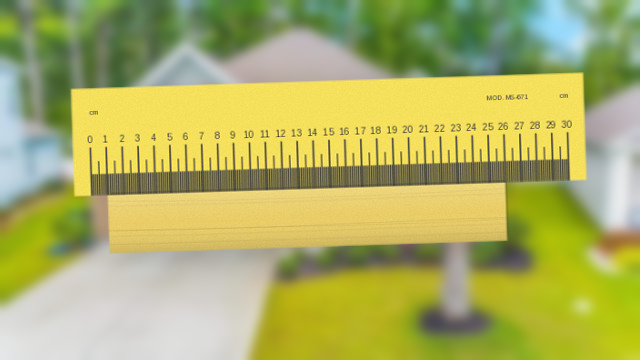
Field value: 25; cm
